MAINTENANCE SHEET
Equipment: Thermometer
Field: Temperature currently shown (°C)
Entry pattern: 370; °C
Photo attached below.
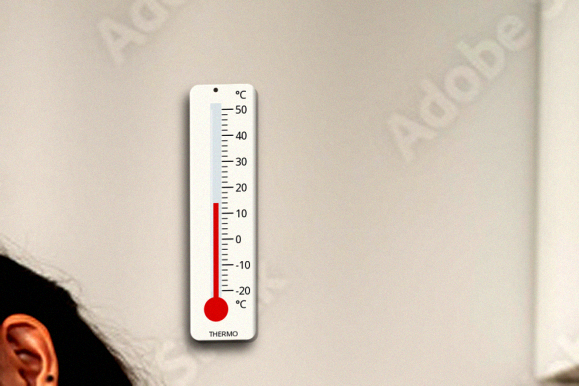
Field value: 14; °C
